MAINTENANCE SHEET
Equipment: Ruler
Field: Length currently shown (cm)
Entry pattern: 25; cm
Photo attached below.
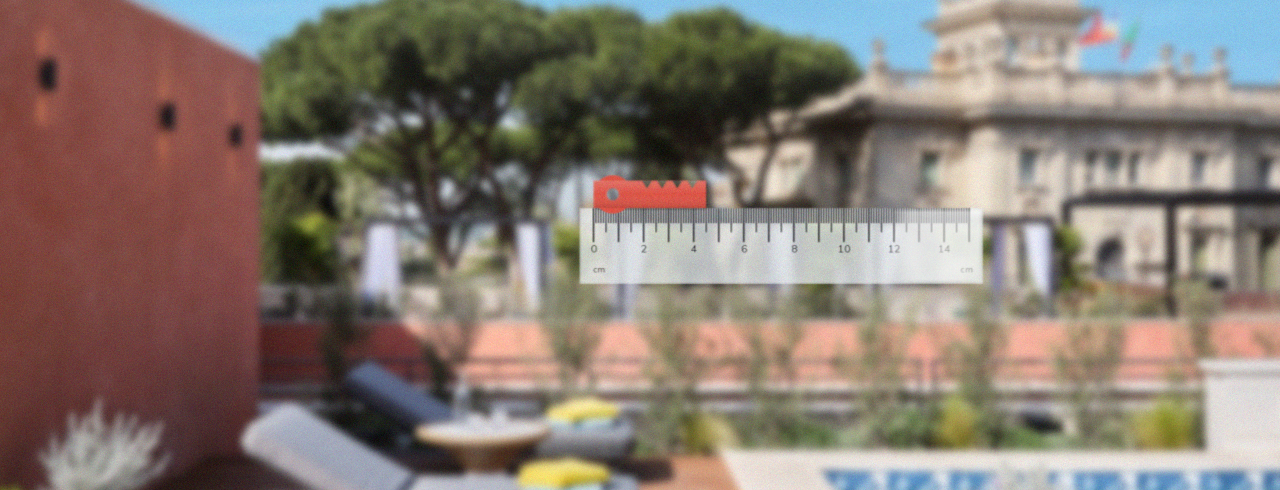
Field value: 4.5; cm
